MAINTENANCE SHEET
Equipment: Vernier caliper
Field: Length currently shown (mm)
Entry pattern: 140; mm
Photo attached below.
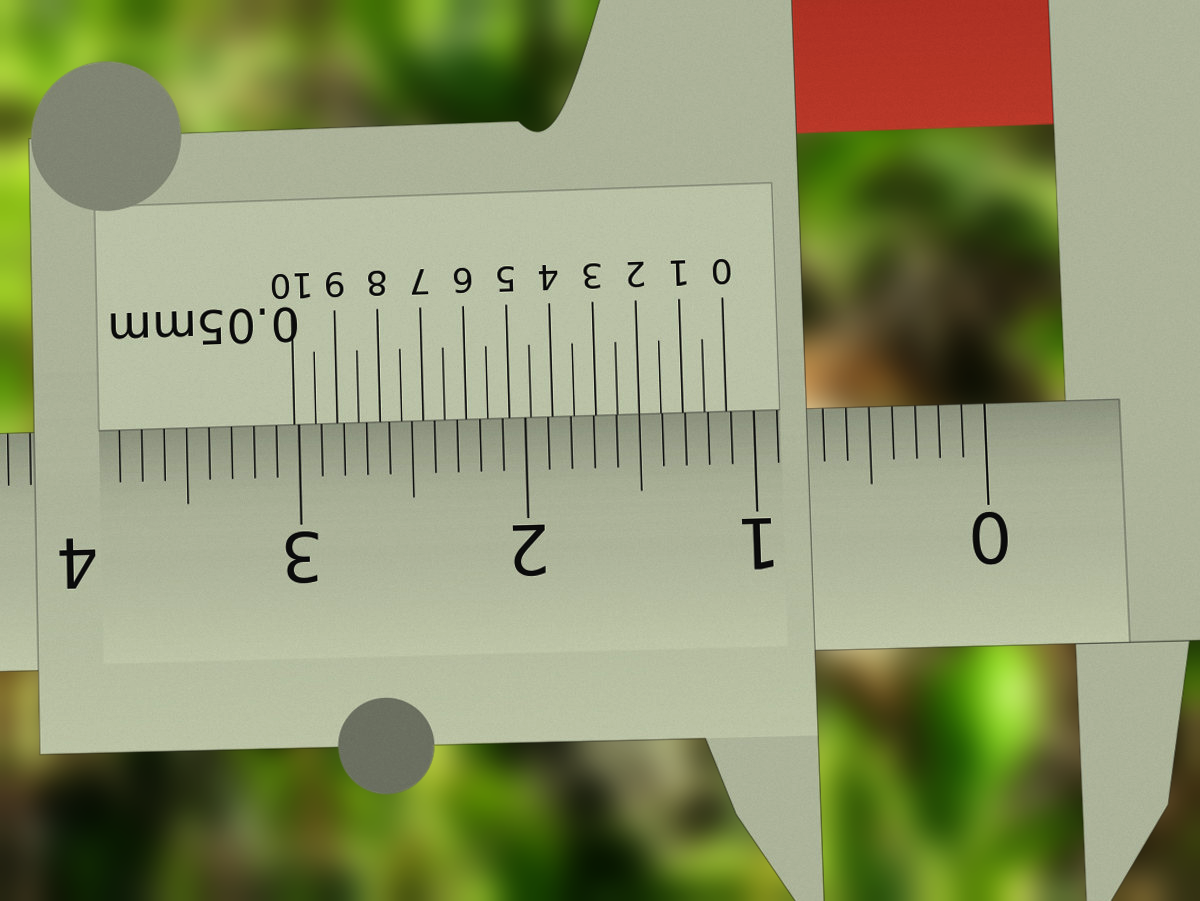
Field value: 11.20; mm
